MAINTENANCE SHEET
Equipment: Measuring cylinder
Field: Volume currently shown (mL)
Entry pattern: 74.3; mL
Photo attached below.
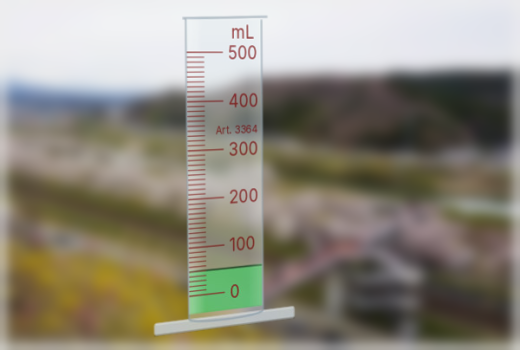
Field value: 50; mL
